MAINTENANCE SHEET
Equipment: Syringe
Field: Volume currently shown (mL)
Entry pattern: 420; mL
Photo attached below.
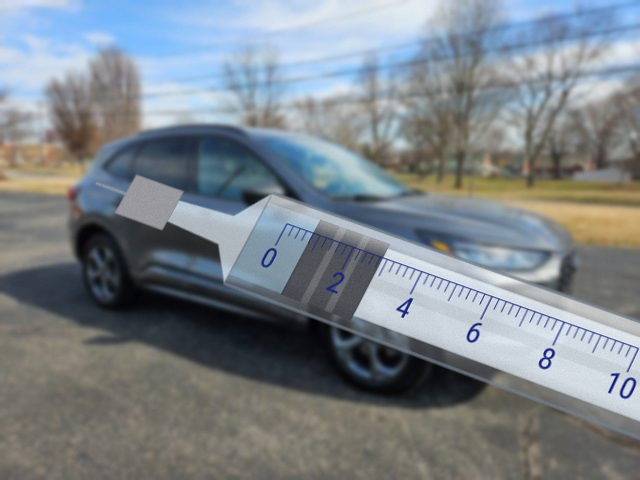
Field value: 0.8; mL
